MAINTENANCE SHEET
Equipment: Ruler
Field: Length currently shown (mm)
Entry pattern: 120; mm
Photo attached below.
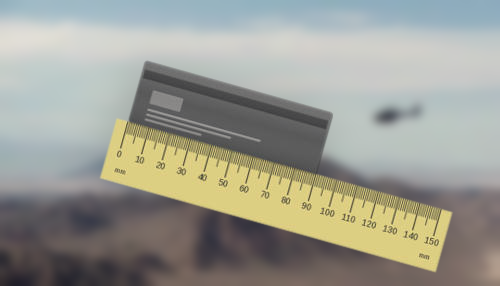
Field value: 90; mm
